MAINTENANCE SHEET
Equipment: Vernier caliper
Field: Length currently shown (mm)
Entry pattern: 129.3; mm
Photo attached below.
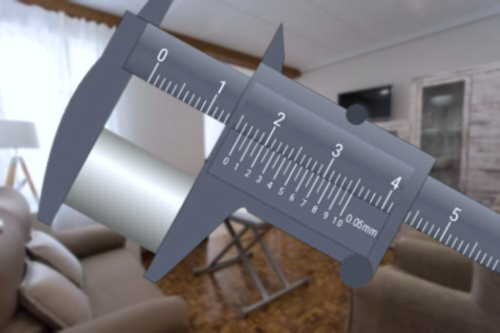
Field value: 16.0; mm
